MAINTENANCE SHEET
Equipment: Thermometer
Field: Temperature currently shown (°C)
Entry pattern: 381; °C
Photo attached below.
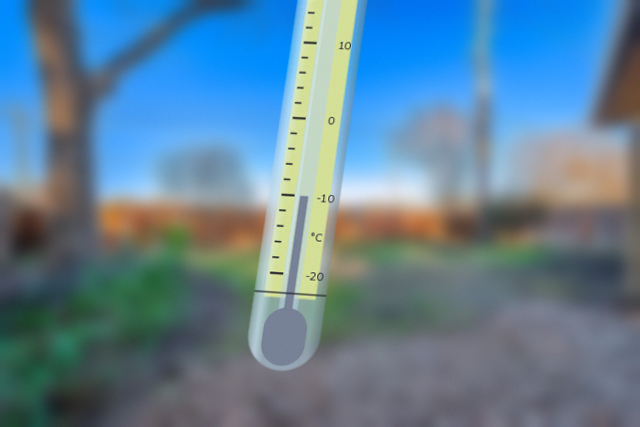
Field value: -10; °C
